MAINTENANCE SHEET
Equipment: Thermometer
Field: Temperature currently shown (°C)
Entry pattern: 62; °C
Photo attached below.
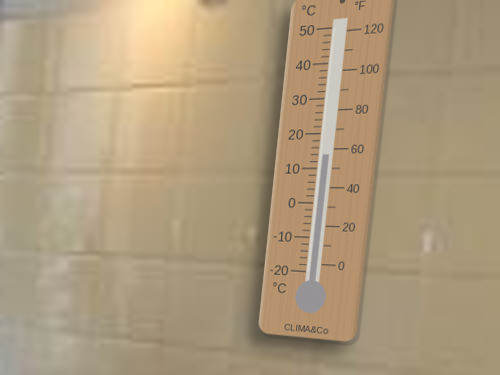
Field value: 14; °C
